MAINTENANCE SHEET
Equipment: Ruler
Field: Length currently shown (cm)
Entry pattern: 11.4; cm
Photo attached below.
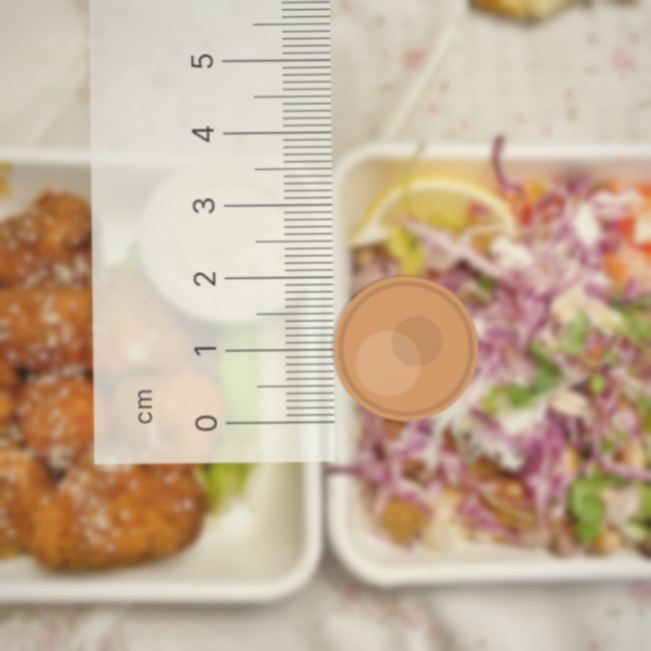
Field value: 2; cm
